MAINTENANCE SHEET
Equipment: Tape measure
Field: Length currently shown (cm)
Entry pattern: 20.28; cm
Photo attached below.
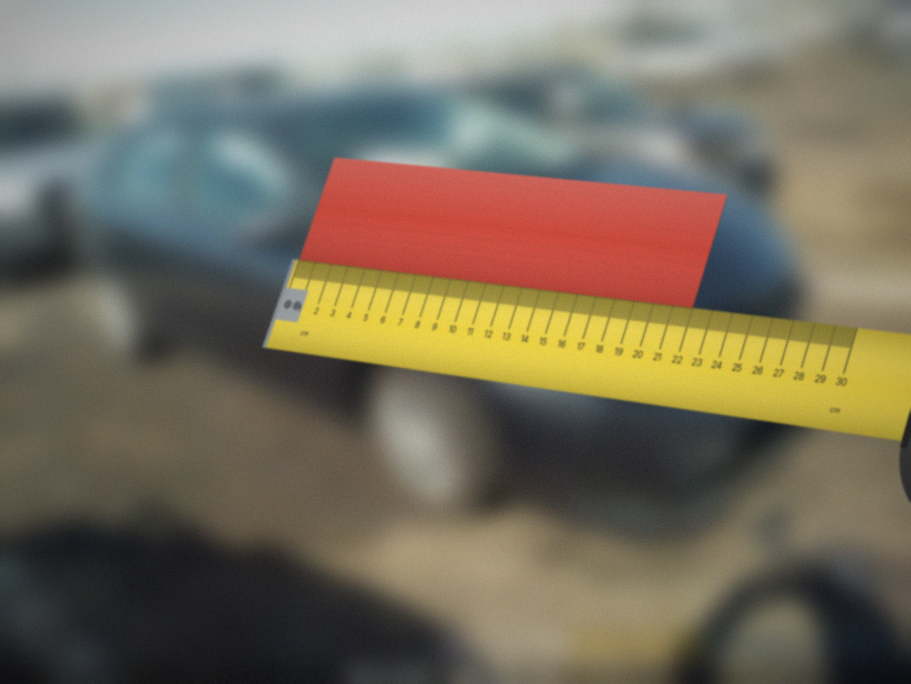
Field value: 22; cm
